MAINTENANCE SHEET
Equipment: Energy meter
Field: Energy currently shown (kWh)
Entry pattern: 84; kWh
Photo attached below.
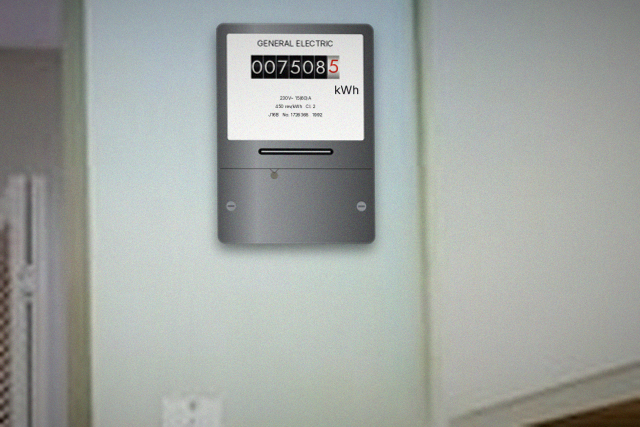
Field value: 7508.5; kWh
